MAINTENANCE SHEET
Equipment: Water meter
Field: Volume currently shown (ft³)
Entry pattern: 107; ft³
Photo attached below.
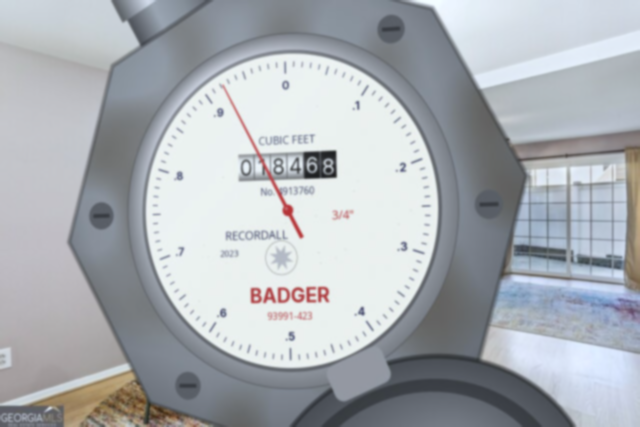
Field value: 18467.92; ft³
